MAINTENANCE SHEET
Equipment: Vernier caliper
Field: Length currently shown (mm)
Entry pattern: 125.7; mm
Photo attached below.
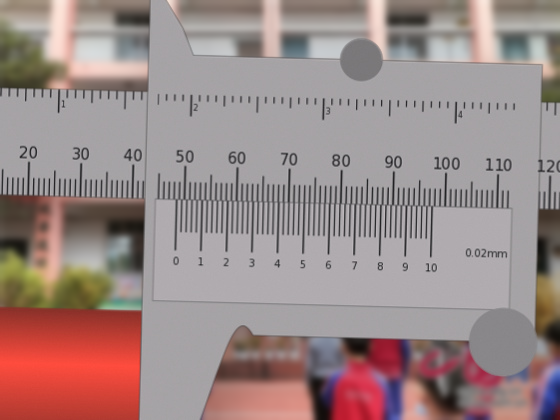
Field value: 48.5; mm
